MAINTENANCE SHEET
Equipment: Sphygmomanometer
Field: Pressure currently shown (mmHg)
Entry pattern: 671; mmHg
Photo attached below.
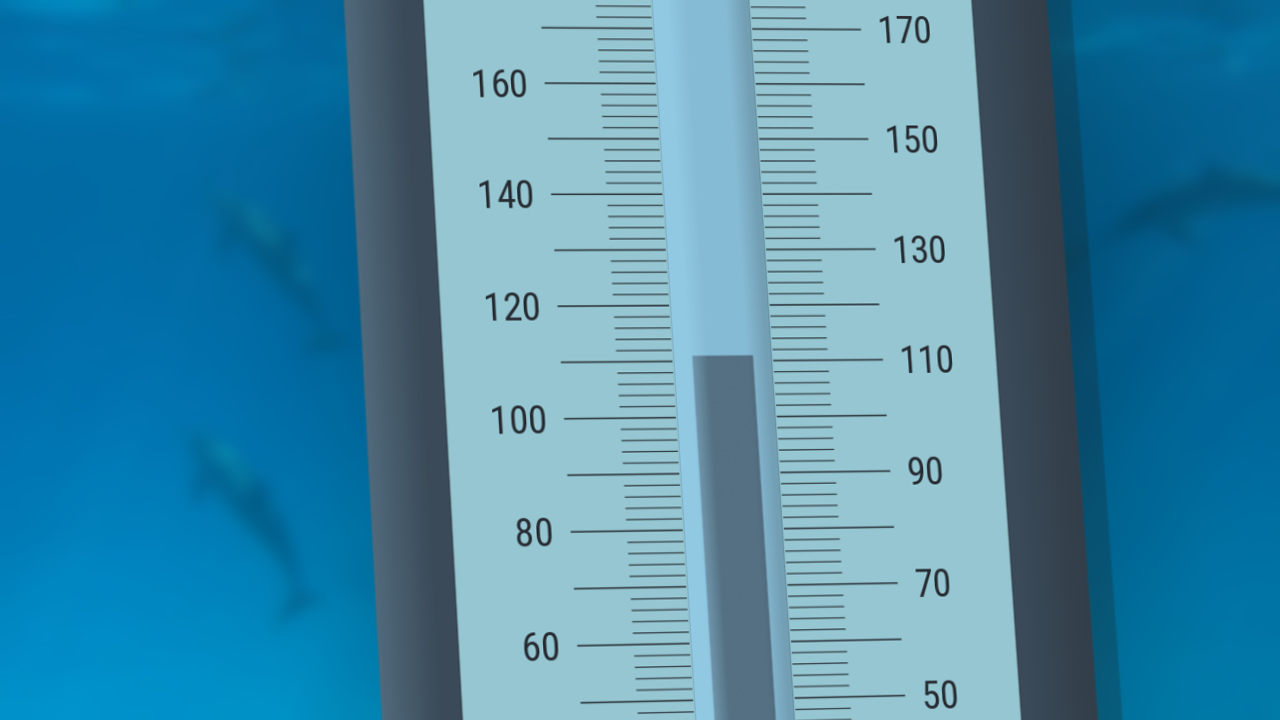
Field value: 111; mmHg
